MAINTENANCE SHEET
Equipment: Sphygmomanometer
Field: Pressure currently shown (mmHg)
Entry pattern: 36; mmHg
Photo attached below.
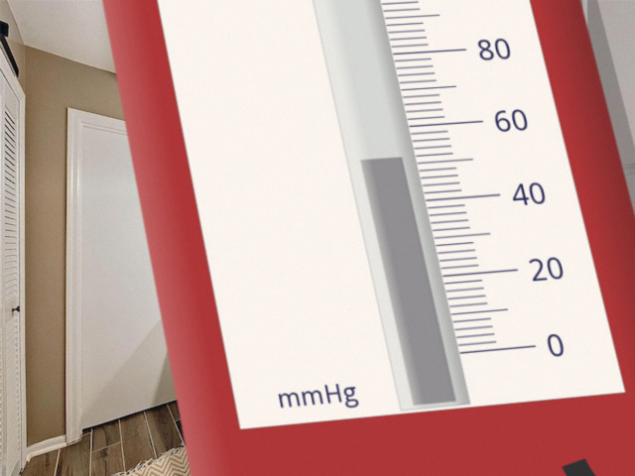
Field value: 52; mmHg
